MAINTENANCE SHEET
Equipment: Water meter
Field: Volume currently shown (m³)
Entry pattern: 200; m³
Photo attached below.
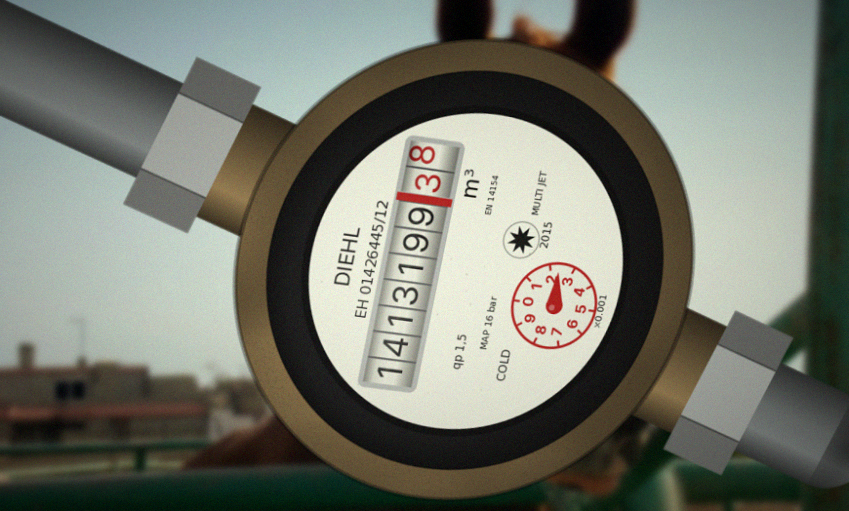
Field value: 1413199.382; m³
